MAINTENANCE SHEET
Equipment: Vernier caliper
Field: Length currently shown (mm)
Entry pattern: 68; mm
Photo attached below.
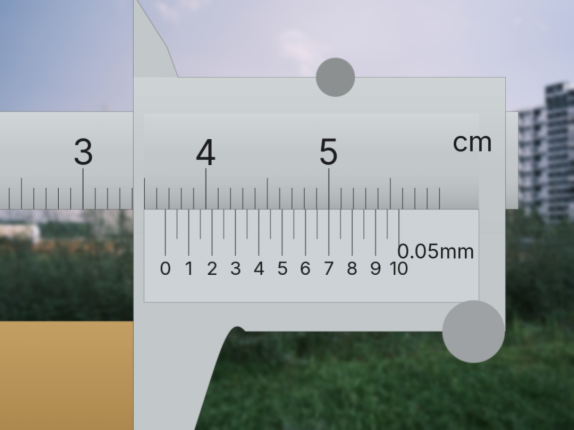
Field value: 36.7; mm
